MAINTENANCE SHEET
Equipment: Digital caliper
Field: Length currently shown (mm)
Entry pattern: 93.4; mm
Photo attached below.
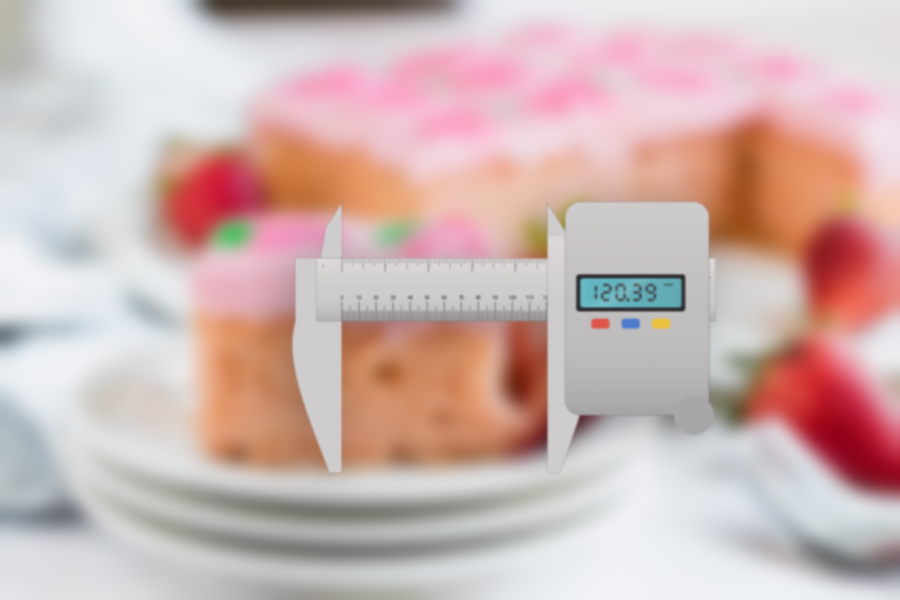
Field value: 120.39; mm
